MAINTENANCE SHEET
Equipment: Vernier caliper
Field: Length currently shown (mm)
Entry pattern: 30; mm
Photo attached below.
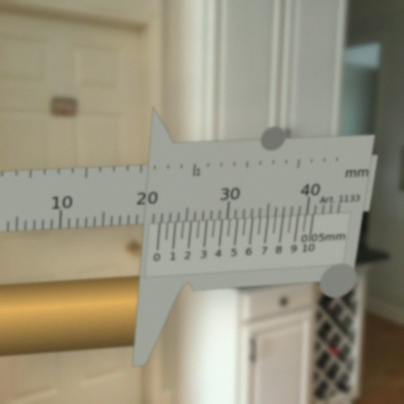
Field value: 21.8; mm
